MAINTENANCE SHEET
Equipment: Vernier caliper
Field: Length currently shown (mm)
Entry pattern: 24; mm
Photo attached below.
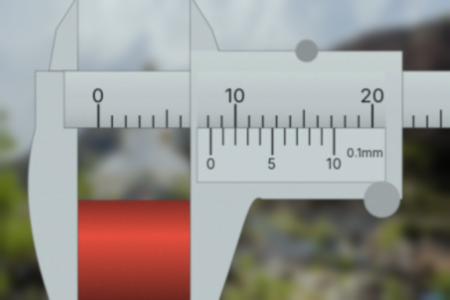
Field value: 8.2; mm
